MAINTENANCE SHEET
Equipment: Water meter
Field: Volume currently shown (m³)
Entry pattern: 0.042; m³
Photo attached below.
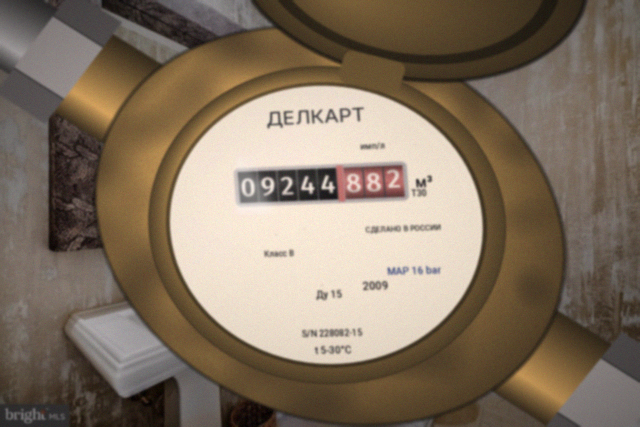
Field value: 9244.882; m³
